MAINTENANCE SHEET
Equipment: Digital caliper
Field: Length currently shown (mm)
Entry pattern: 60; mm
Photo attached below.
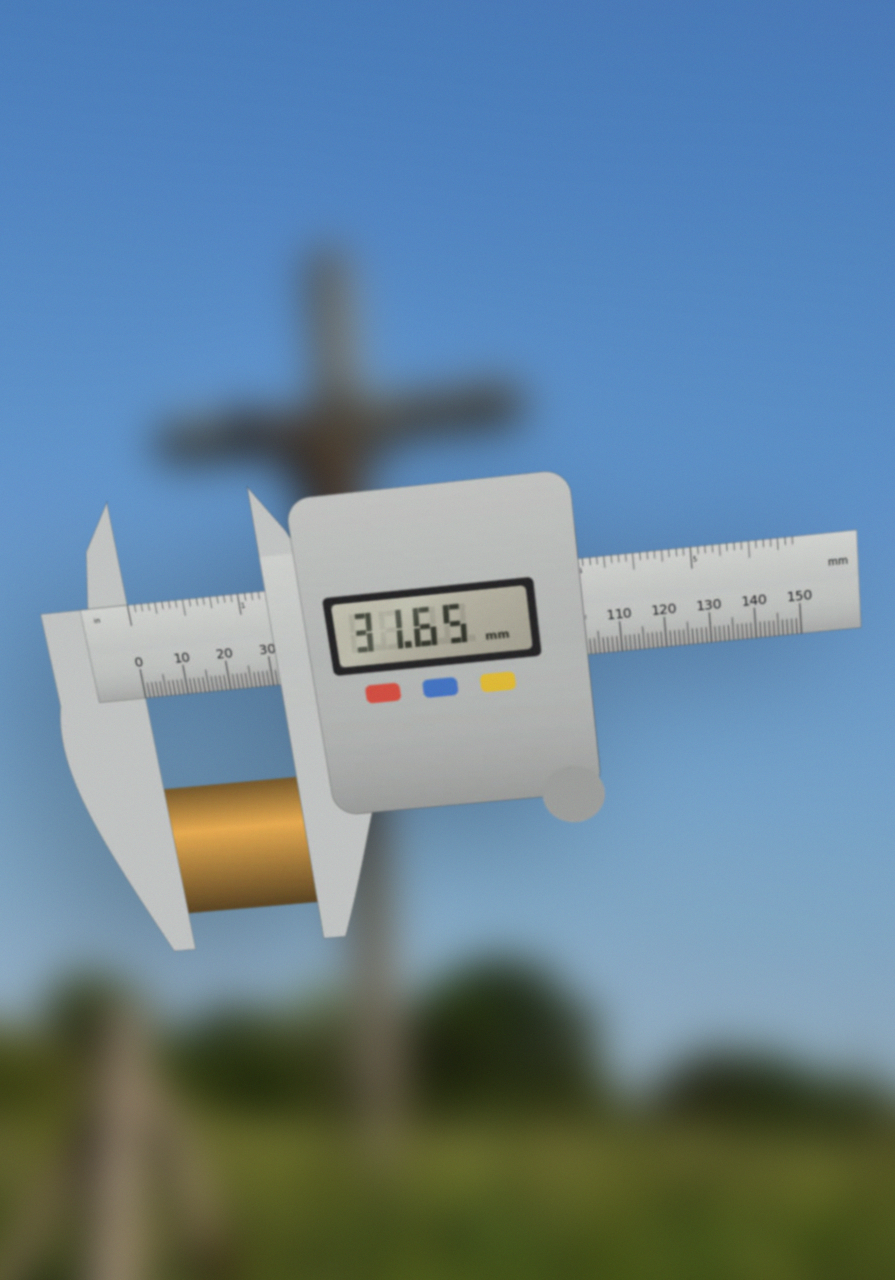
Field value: 31.65; mm
